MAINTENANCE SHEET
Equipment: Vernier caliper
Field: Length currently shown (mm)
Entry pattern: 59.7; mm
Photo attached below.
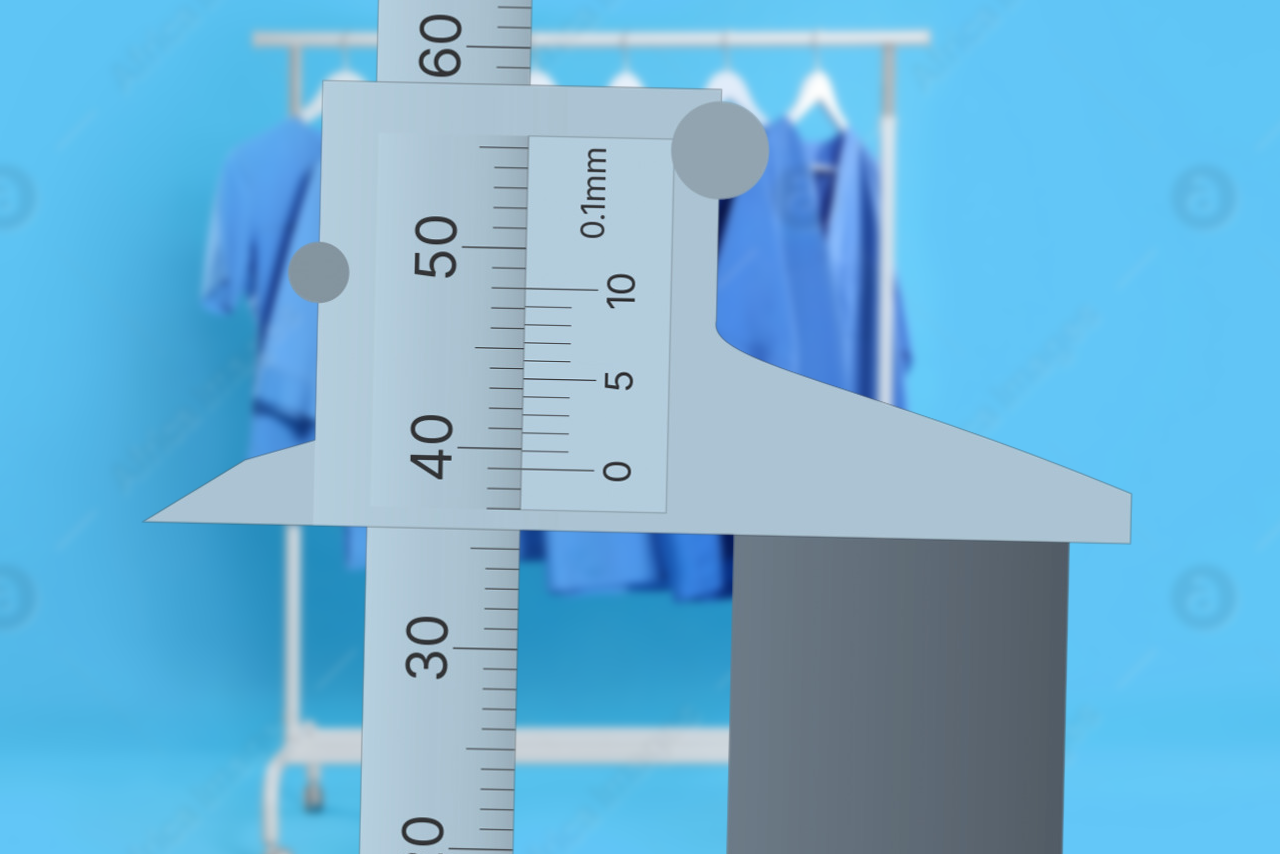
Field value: 39.0; mm
